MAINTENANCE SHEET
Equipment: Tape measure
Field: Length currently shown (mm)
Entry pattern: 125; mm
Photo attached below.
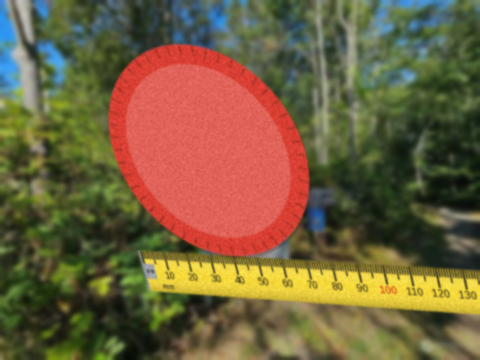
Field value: 80; mm
